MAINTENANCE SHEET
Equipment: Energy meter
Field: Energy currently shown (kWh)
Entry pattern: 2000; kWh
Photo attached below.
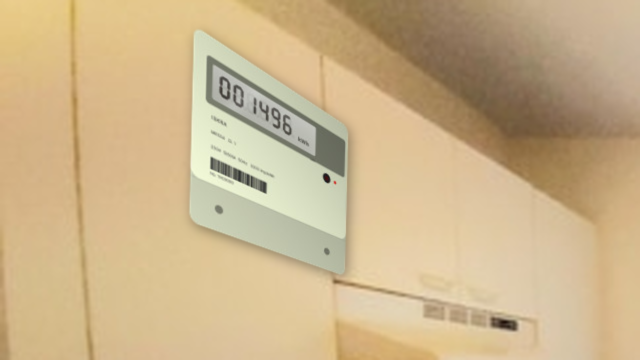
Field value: 1496; kWh
